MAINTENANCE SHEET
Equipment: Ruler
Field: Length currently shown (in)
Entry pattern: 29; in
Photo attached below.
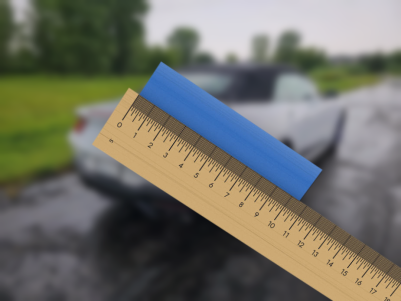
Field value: 10.5; in
